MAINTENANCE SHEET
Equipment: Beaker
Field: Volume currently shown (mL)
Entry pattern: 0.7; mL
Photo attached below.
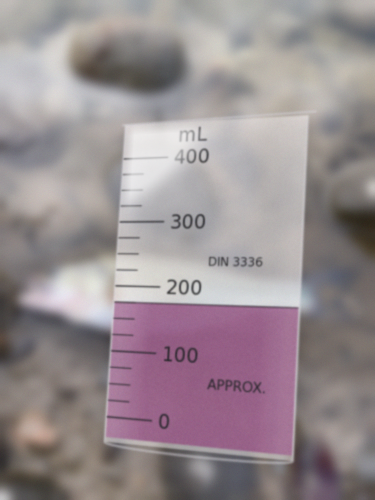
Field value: 175; mL
